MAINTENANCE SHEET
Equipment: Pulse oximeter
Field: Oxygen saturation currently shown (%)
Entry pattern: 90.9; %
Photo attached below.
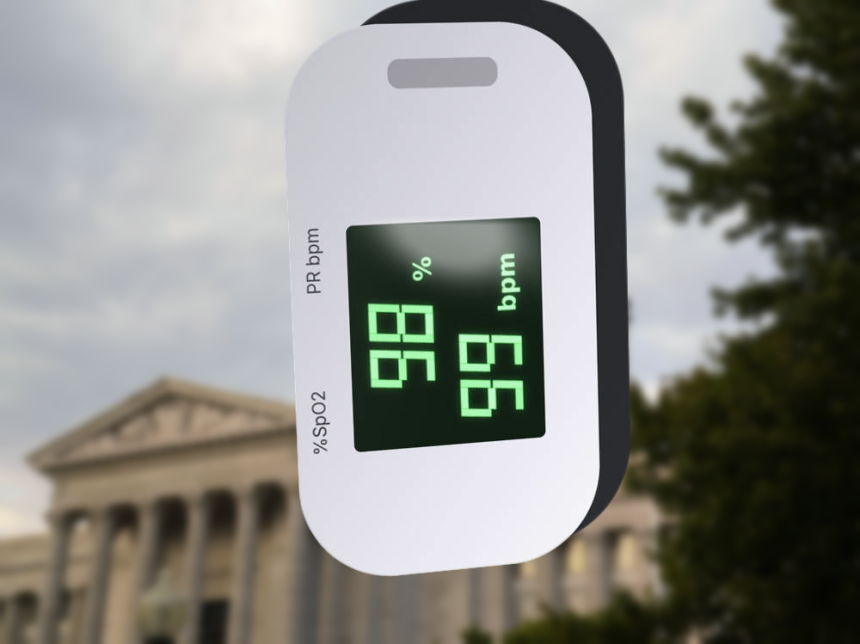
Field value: 98; %
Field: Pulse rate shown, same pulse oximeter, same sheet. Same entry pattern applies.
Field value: 99; bpm
